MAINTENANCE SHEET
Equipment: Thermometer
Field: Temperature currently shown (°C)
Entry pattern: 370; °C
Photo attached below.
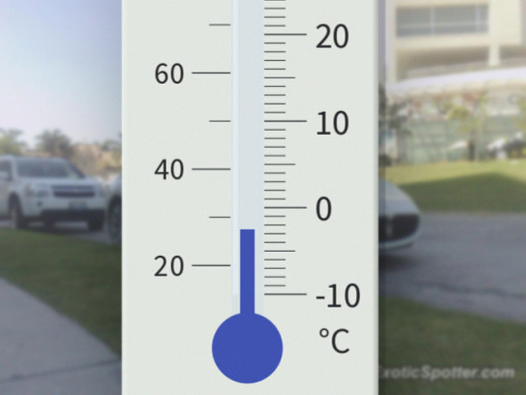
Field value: -2.5; °C
